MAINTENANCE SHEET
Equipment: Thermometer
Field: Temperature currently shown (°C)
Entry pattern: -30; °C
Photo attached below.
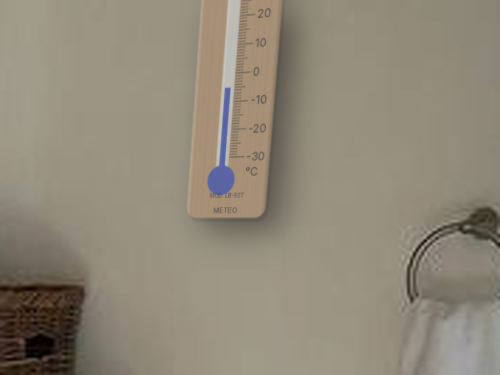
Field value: -5; °C
